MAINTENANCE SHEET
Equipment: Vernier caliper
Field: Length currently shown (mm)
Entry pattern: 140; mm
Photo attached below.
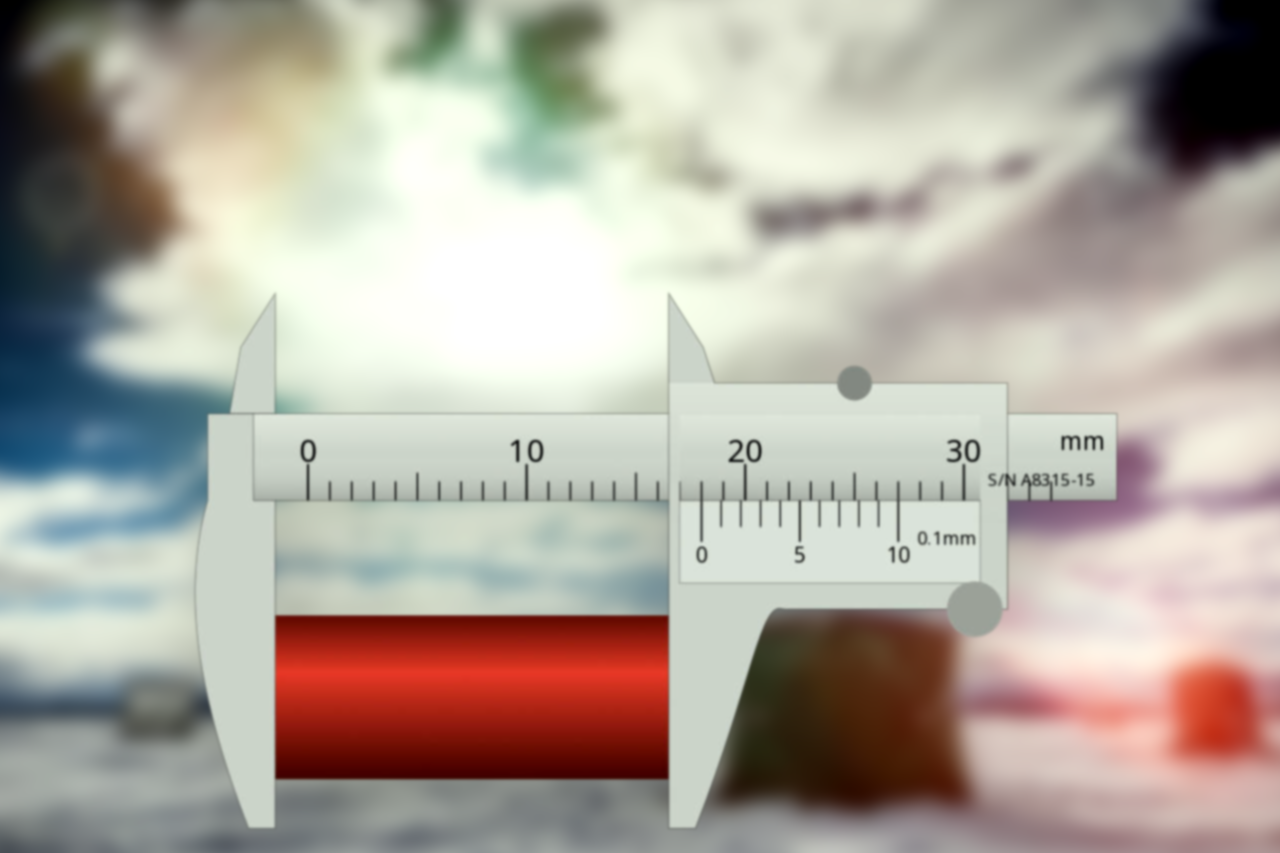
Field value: 18.0; mm
